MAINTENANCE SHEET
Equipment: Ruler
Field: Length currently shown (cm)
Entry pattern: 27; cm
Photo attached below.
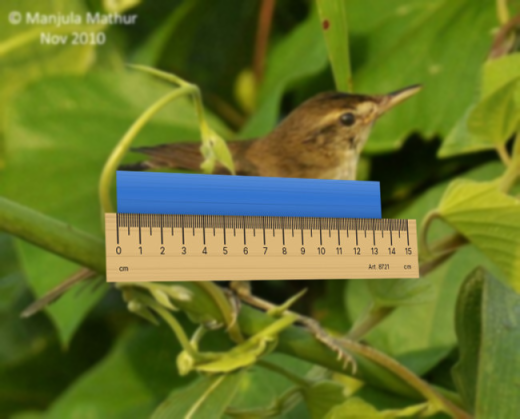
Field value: 13.5; cm
